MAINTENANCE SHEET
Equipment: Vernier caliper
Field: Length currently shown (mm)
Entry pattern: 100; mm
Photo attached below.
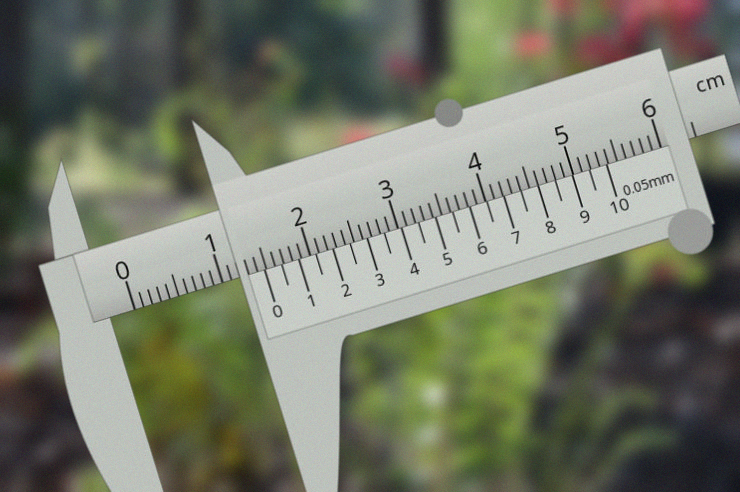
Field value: 14.8; mm
